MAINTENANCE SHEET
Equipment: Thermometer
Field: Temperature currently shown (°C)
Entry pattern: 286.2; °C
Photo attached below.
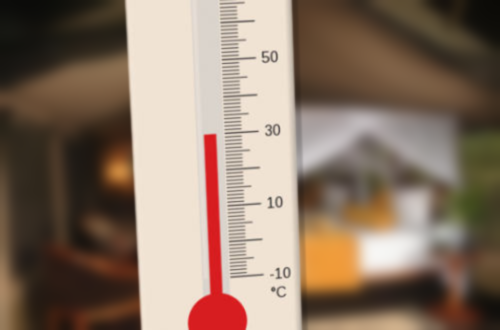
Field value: 30; °C
